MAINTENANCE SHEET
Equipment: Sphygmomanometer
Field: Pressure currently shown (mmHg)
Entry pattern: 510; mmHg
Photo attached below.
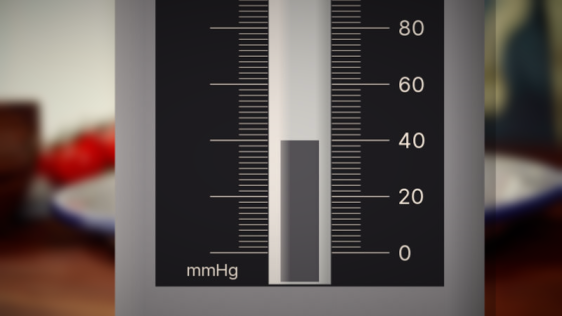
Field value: 40; mmHg
